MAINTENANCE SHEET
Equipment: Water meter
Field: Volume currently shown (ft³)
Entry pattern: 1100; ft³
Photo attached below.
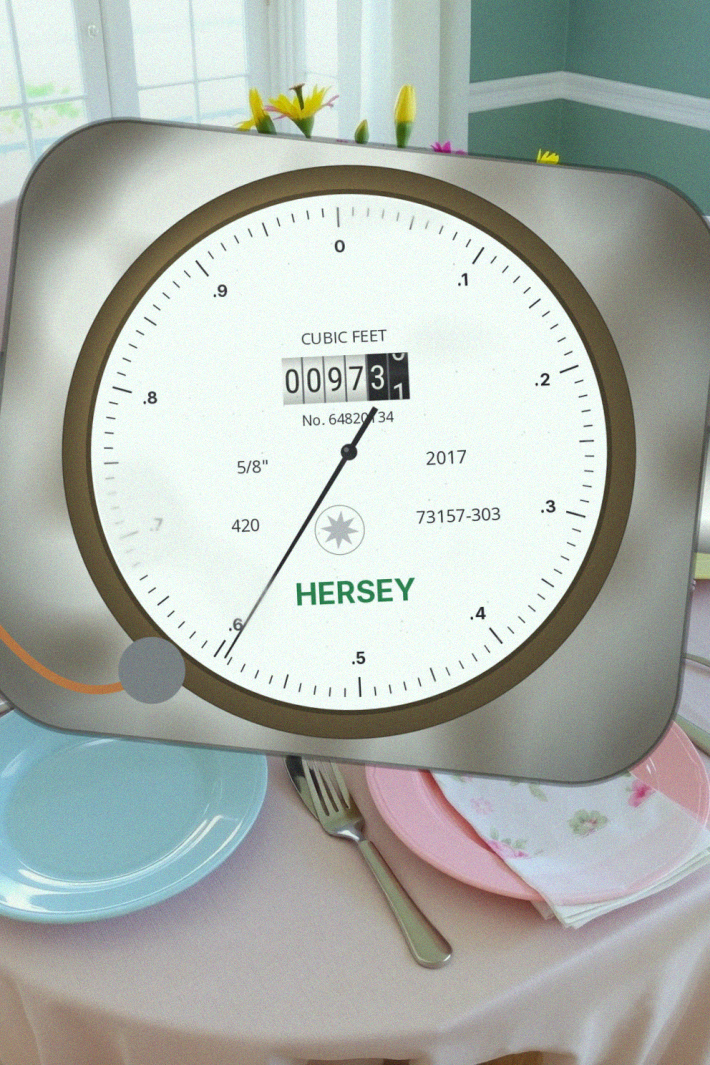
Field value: 9730.59; ft³
